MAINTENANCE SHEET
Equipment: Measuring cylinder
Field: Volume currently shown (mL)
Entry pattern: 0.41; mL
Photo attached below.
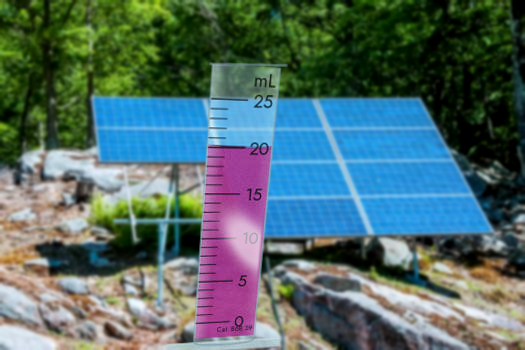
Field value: 20; mL
